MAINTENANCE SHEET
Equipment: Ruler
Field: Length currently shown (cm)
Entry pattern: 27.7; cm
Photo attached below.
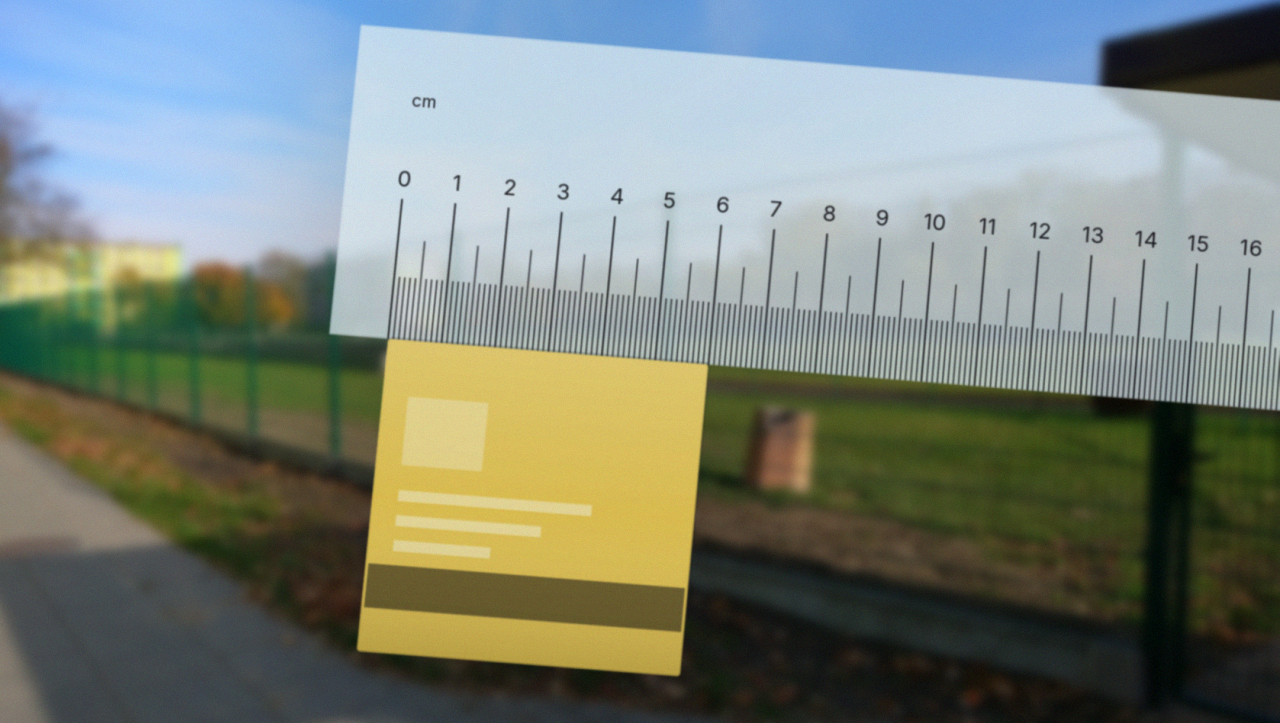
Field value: 6; cm
